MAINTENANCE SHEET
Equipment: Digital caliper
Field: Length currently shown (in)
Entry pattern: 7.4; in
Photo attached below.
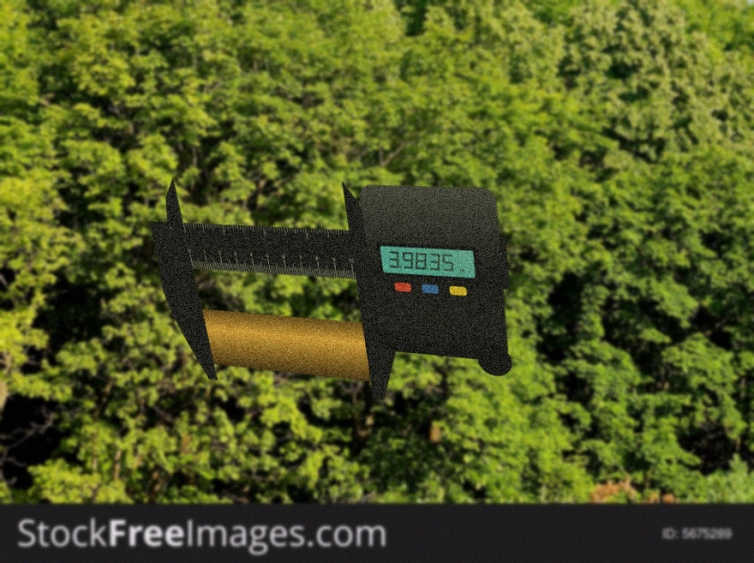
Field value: 3.9835; in
